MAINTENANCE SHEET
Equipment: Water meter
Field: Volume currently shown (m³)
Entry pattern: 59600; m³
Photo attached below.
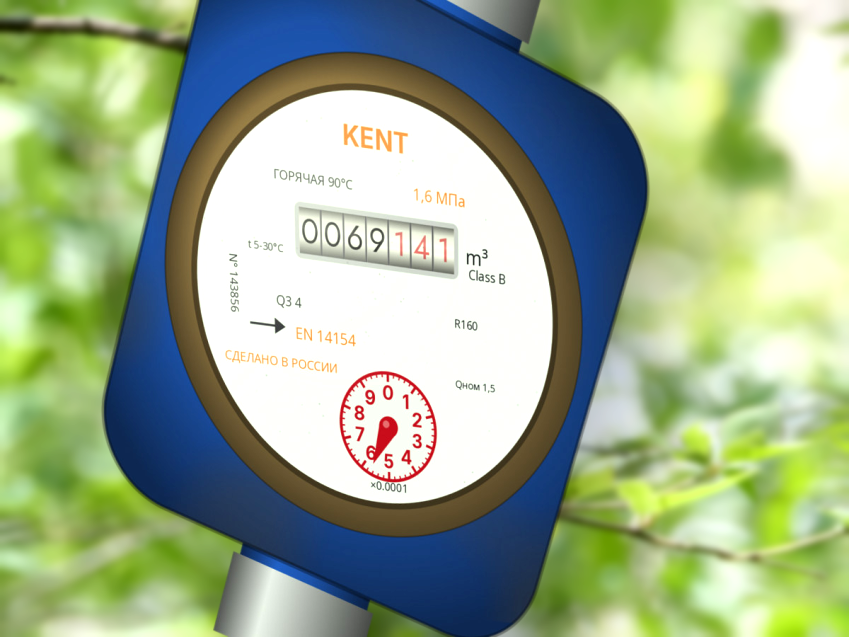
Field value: 69.1415; m³
